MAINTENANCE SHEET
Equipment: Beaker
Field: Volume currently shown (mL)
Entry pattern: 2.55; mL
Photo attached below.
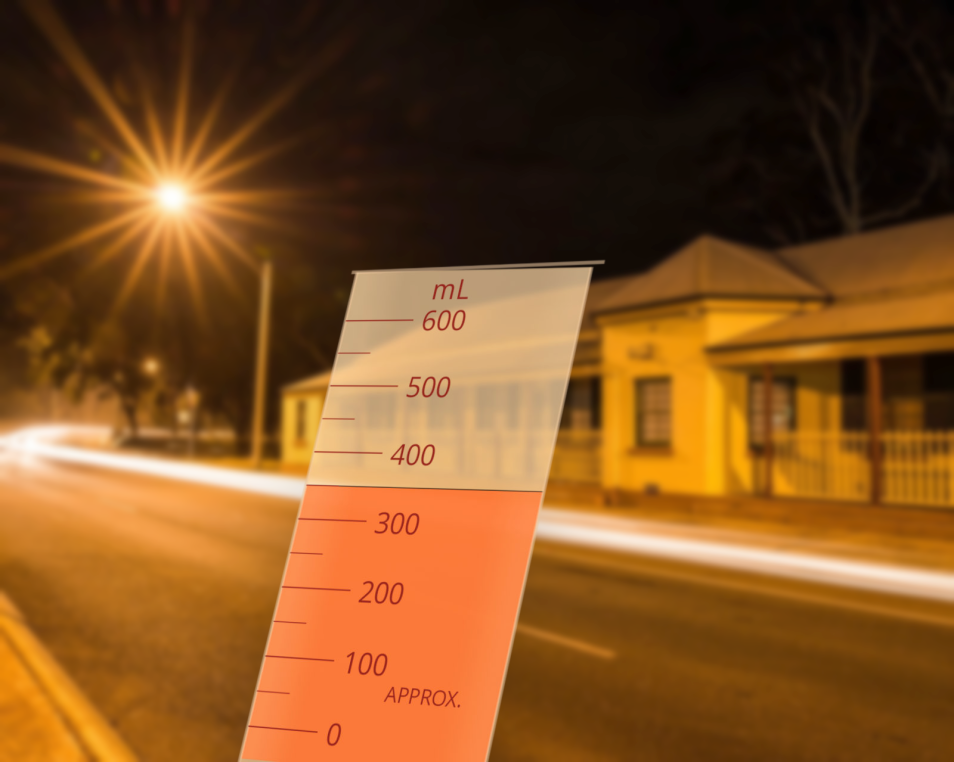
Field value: 350; mL
